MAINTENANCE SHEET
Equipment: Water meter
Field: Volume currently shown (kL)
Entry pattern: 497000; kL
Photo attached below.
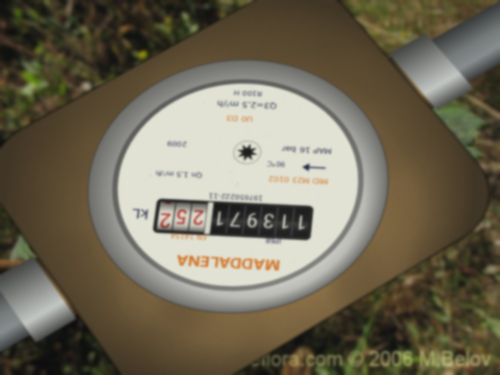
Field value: 113971.252; kL
